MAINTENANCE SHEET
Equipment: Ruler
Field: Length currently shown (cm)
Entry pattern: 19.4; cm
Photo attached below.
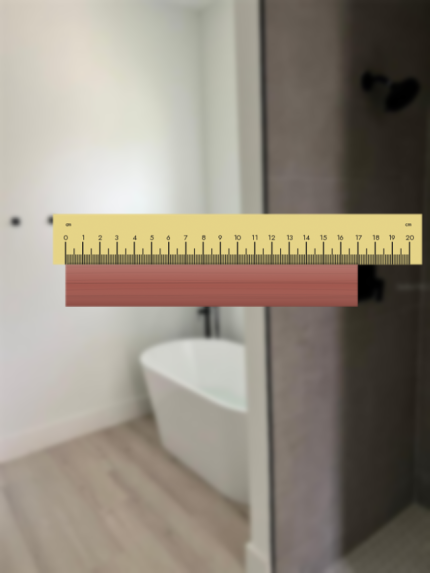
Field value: 17; cm
